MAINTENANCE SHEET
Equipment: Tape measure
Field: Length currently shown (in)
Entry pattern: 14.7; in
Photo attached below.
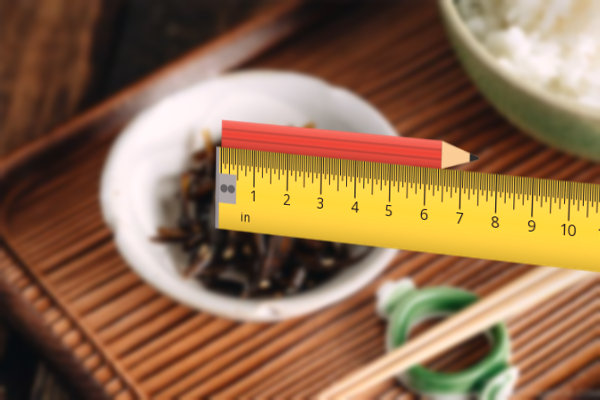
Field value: 7.5; in
